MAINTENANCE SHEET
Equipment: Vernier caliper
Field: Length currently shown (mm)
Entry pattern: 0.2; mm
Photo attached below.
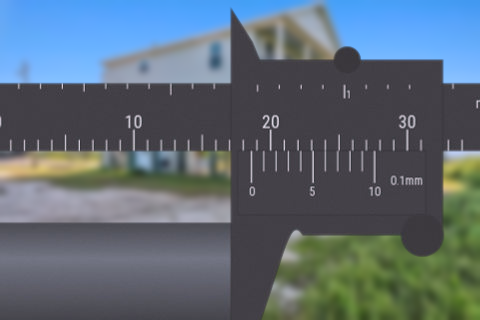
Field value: 18.6; mm
